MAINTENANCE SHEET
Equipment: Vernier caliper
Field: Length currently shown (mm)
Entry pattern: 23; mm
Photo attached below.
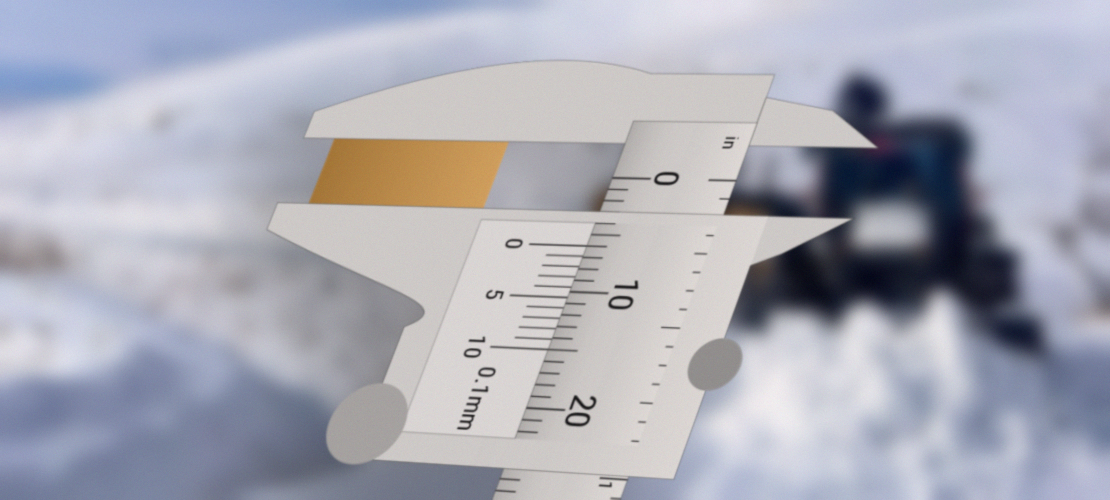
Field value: 6.0; mm
